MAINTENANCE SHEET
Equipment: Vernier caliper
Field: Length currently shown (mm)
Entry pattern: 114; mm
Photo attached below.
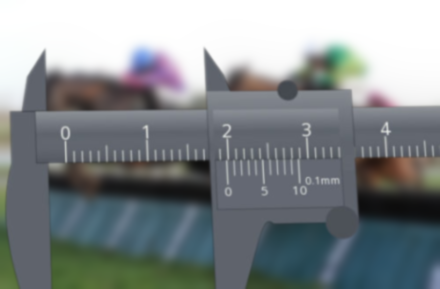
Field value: 19.8; mm
